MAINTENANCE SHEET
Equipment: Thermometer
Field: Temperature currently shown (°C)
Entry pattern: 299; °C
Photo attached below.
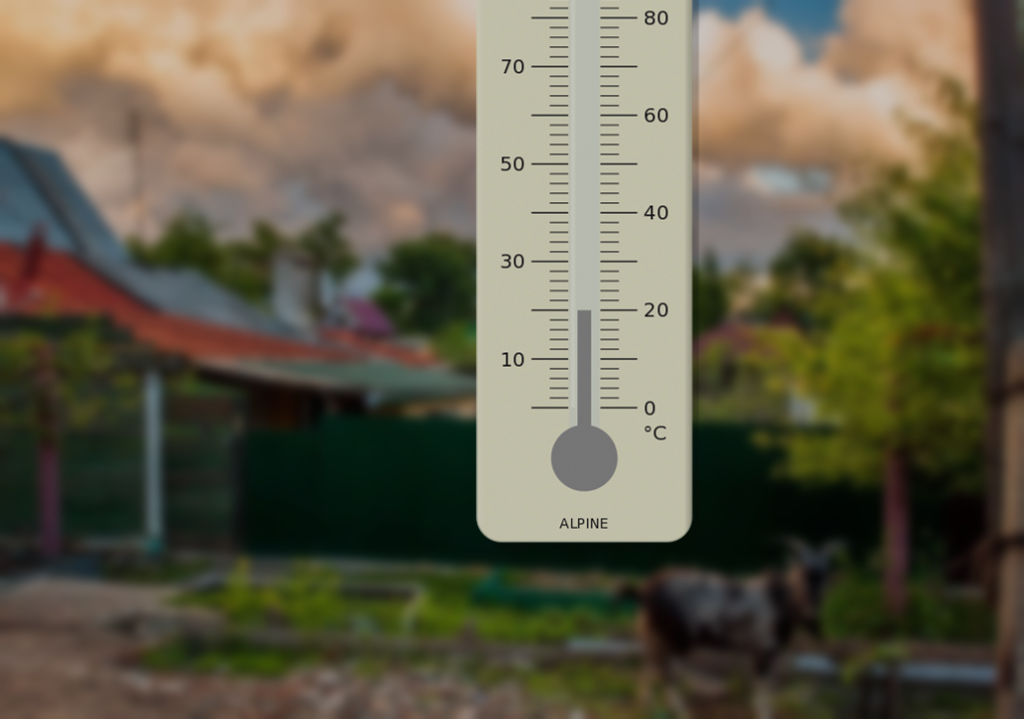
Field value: 20; °C
